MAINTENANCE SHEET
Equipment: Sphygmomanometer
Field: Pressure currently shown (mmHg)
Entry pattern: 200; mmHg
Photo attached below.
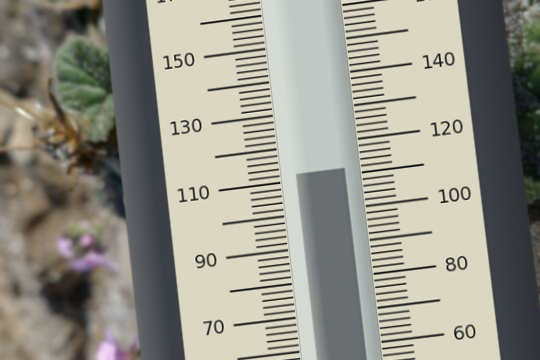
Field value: 112; mmHg
